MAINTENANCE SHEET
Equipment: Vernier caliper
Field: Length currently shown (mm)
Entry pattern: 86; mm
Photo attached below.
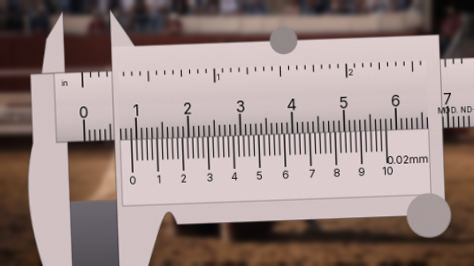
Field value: 9.0; mm
